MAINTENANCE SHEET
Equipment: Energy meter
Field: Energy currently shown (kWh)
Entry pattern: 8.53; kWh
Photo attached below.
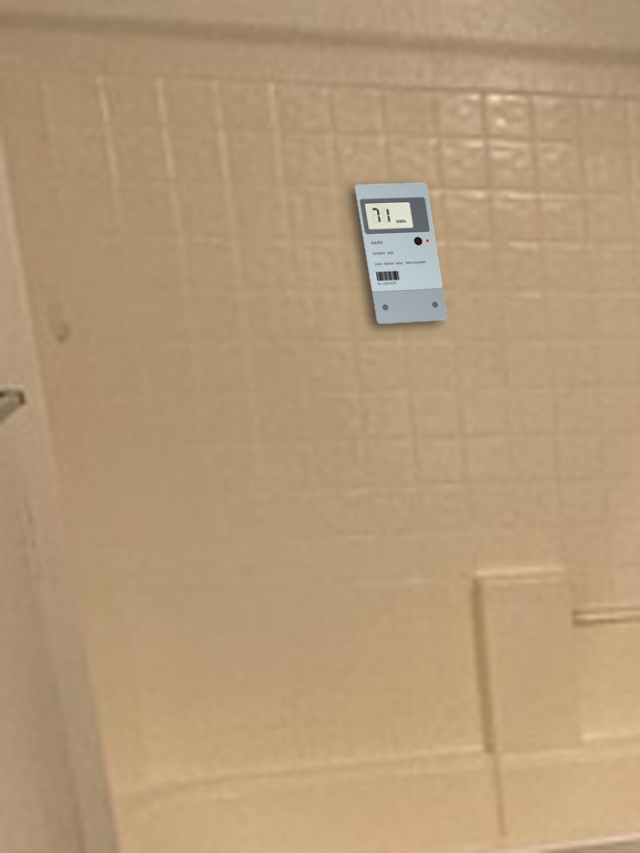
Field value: 71; kWh
